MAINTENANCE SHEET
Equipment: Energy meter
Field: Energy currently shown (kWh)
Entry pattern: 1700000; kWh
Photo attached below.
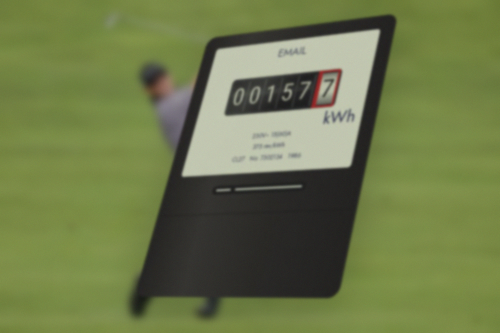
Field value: 157.7; kWh
